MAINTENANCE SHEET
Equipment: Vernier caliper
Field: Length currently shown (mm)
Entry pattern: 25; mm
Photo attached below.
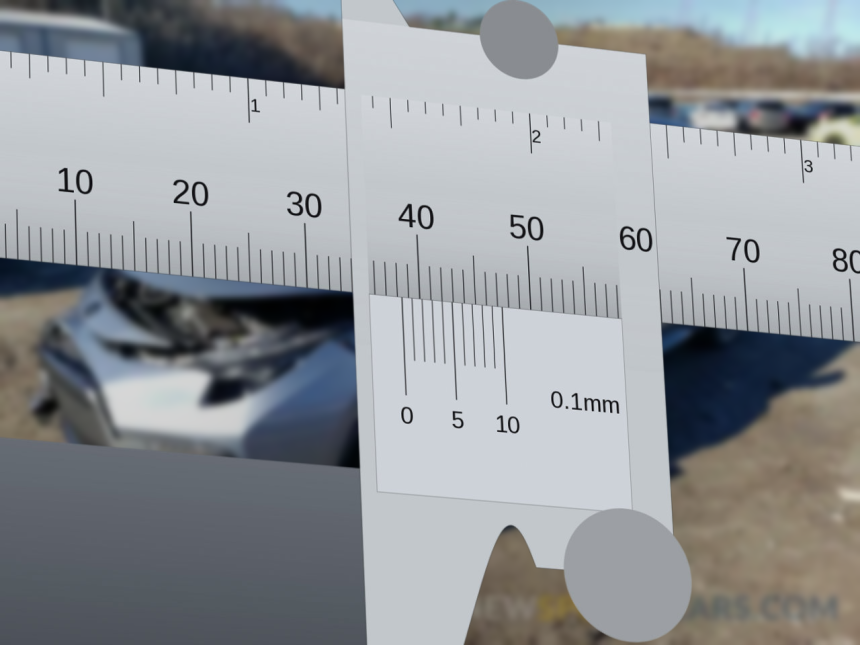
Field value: 38.4; mm
